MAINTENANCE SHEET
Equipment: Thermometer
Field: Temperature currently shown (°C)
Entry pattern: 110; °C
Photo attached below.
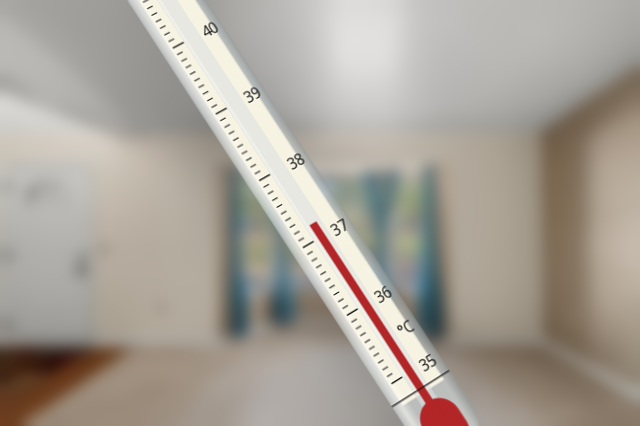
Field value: 37.2; °C
